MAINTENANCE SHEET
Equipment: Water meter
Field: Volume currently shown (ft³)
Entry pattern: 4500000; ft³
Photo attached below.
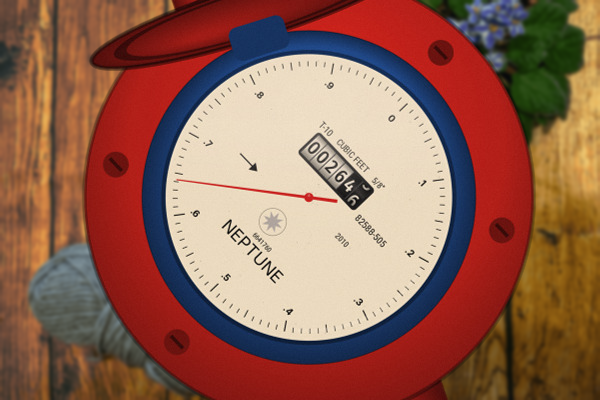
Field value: 2645.64; ft³
